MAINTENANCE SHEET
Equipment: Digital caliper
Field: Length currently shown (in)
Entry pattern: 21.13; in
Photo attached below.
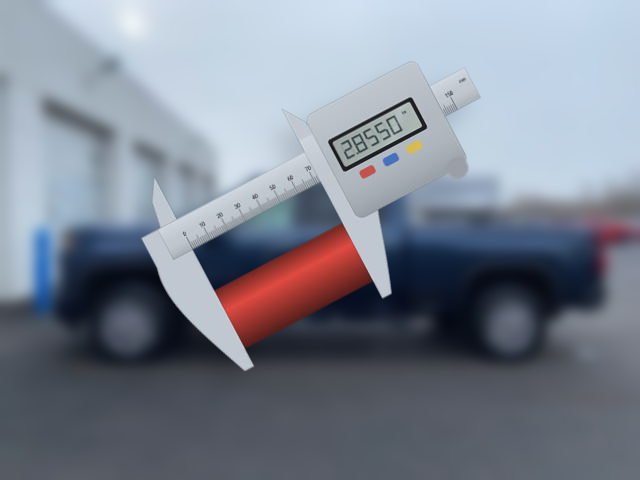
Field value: 2.8550; in
